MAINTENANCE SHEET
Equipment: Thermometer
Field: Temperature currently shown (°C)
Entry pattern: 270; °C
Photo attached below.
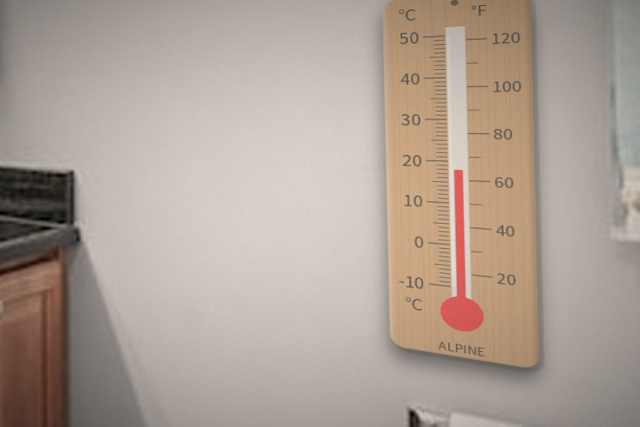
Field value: 18; °C
